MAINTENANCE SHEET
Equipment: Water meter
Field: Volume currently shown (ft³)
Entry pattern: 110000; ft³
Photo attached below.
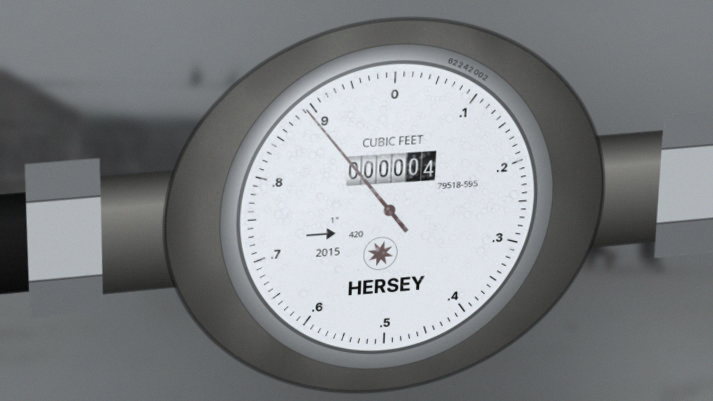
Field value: 3.89; ft³
